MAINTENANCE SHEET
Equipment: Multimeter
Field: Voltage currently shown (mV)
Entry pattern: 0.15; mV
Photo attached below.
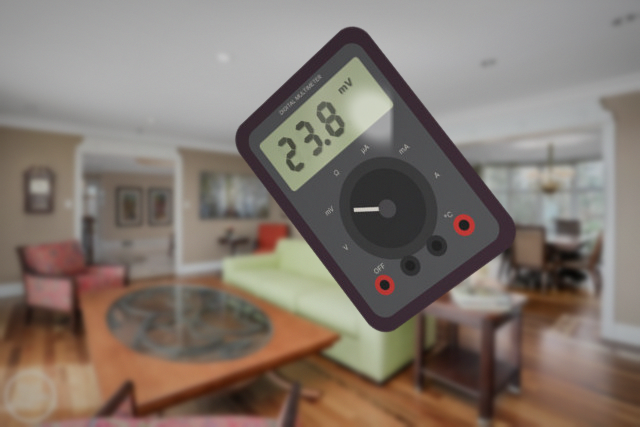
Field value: 23.8; mV
